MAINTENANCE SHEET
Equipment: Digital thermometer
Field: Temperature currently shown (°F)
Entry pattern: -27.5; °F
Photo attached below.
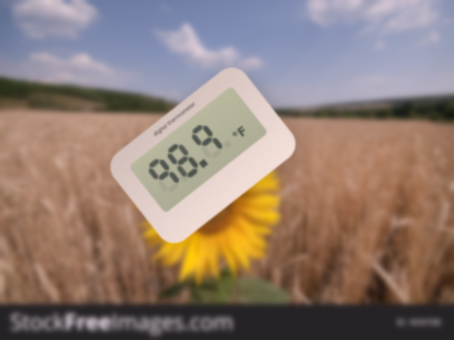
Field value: 98.9; °F
